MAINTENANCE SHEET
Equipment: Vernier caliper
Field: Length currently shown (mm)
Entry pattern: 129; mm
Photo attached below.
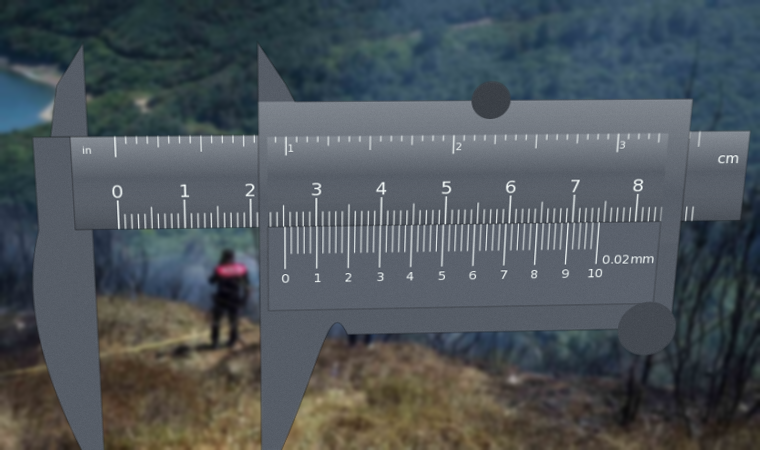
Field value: 25.2; mm
